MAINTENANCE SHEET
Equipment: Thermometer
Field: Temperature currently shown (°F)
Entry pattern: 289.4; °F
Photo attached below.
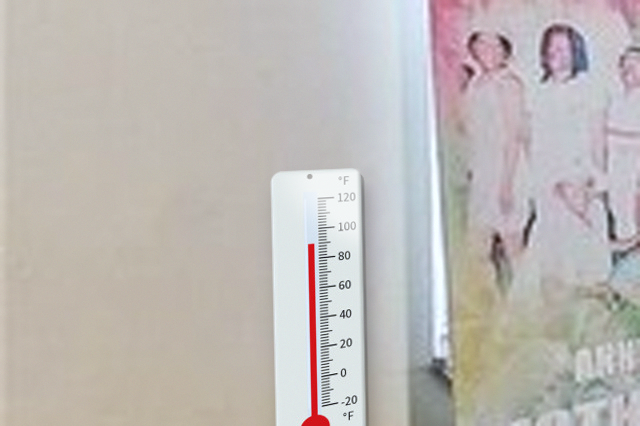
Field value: 90; °F
